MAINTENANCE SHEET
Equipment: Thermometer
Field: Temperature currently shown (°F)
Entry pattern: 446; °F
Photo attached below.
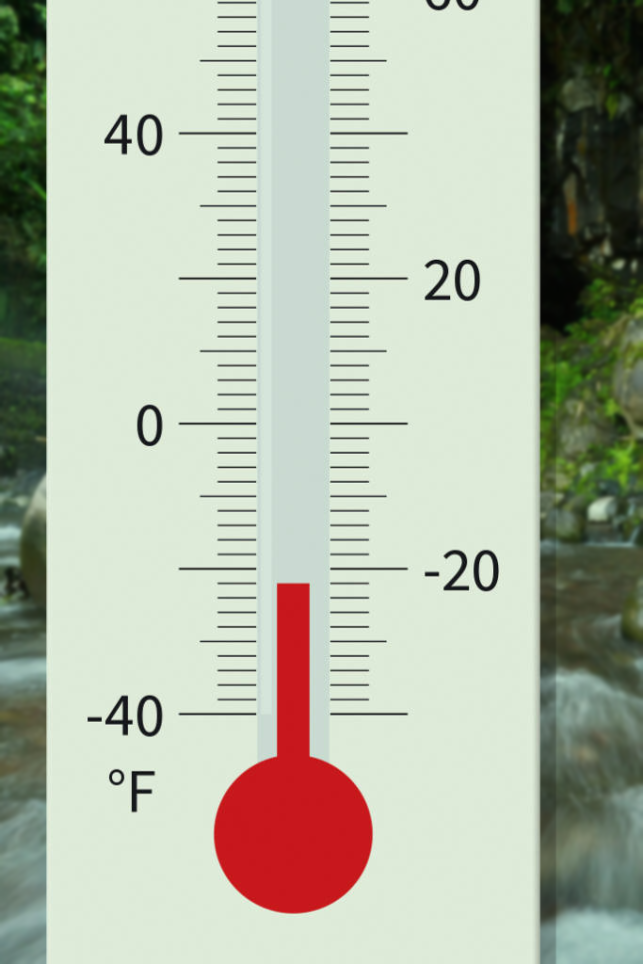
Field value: -22; °F
